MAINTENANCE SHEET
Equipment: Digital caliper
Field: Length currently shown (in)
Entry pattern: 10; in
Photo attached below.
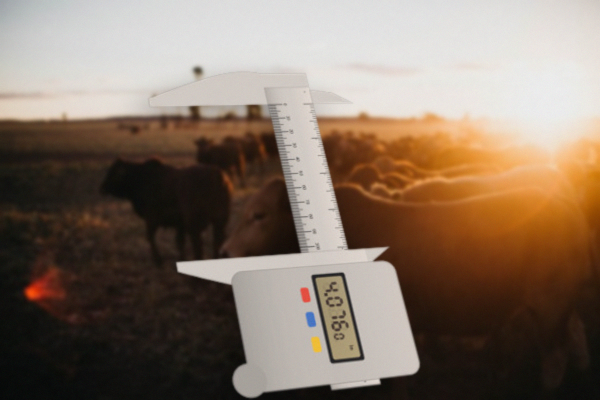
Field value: 4.0760; in
